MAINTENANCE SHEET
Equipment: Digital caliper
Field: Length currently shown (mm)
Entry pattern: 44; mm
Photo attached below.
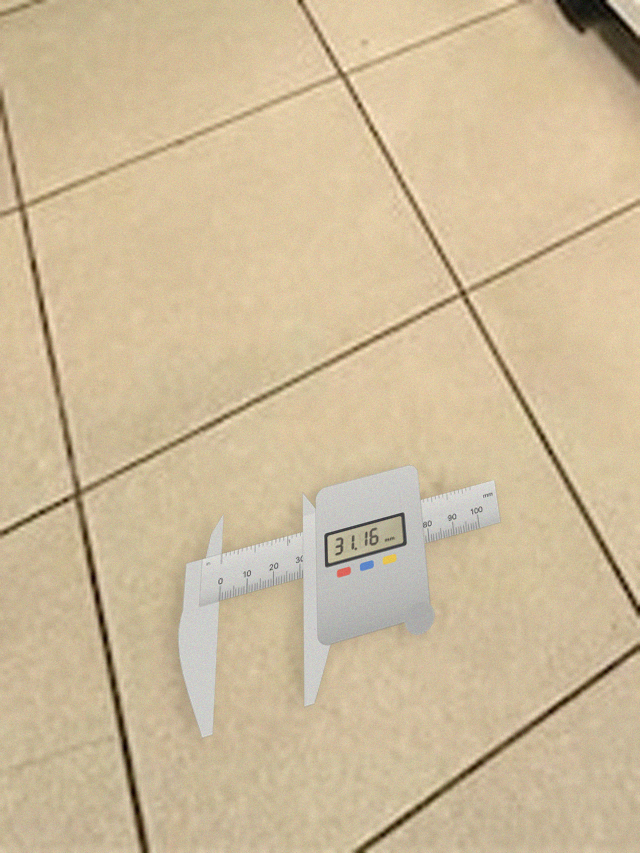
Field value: 31.16; mm
